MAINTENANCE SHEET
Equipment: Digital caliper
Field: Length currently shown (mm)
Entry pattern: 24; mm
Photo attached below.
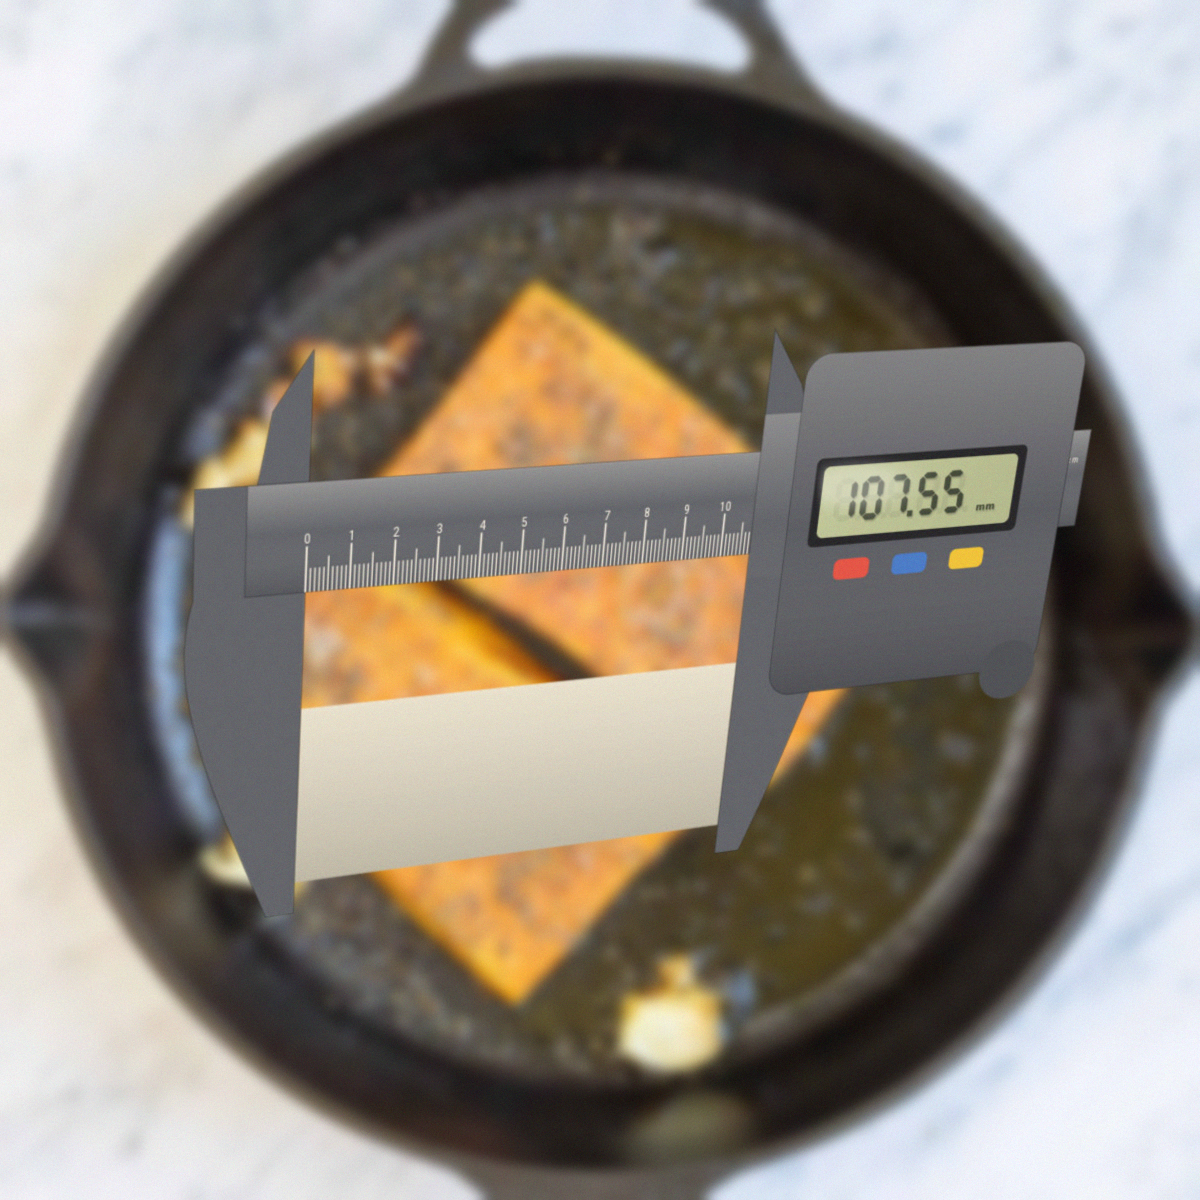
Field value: 107.55; mm
